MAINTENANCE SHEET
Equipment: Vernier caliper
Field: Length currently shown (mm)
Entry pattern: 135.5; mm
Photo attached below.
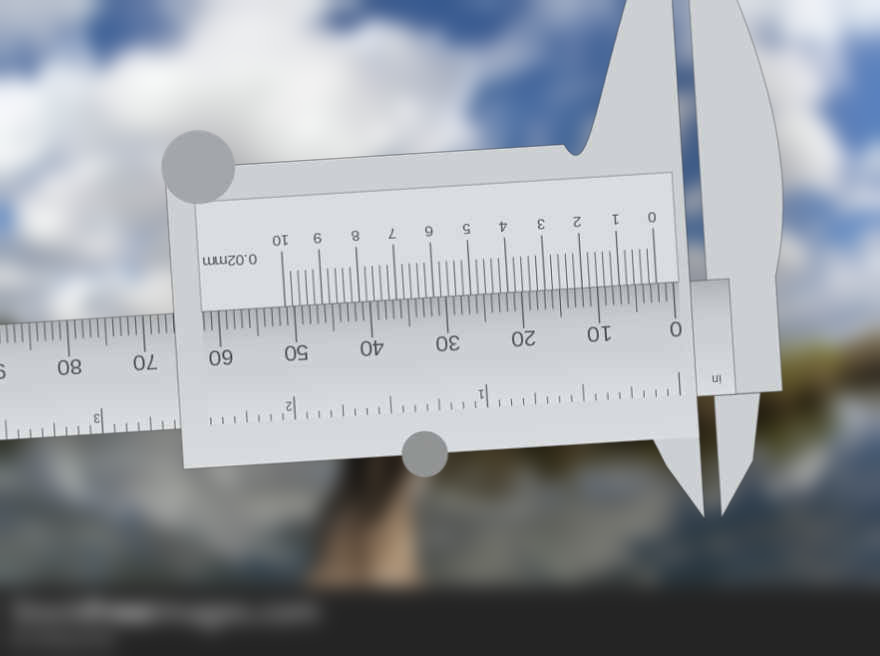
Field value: 2.2; mm
